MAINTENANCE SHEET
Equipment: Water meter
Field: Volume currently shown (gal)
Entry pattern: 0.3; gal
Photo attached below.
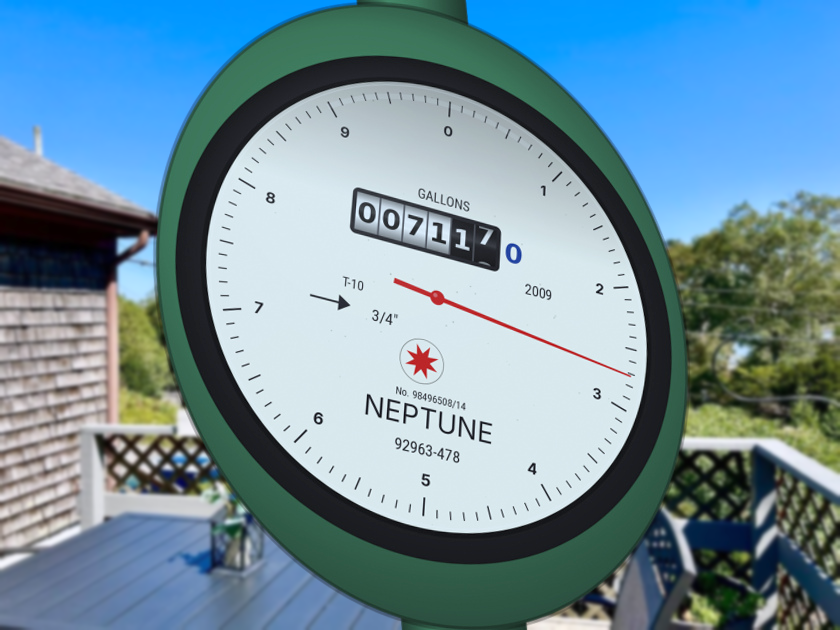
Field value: 71172.7; gal
